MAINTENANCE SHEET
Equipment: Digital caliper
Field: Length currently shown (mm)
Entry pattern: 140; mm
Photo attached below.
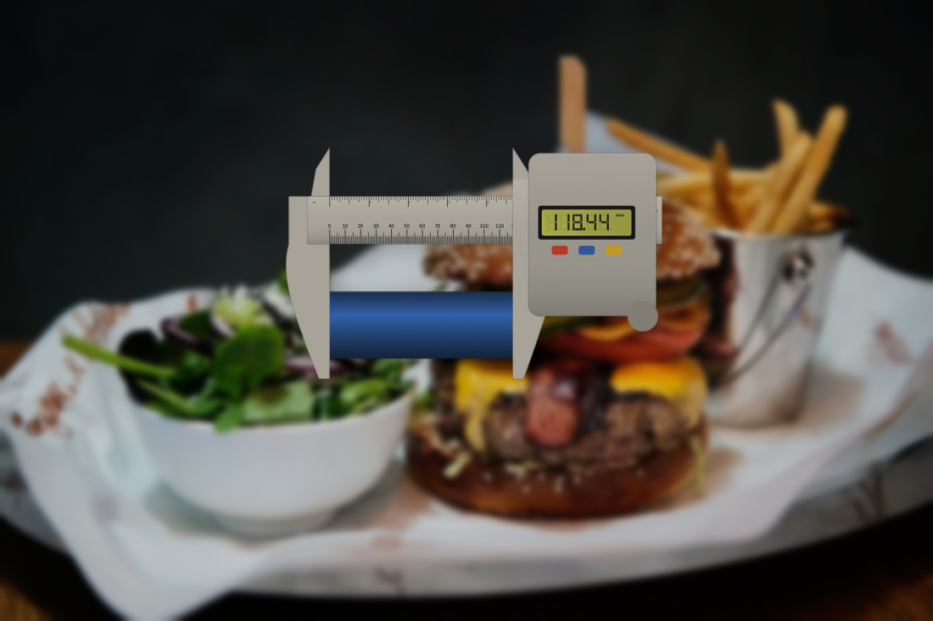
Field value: 118.44; mm
